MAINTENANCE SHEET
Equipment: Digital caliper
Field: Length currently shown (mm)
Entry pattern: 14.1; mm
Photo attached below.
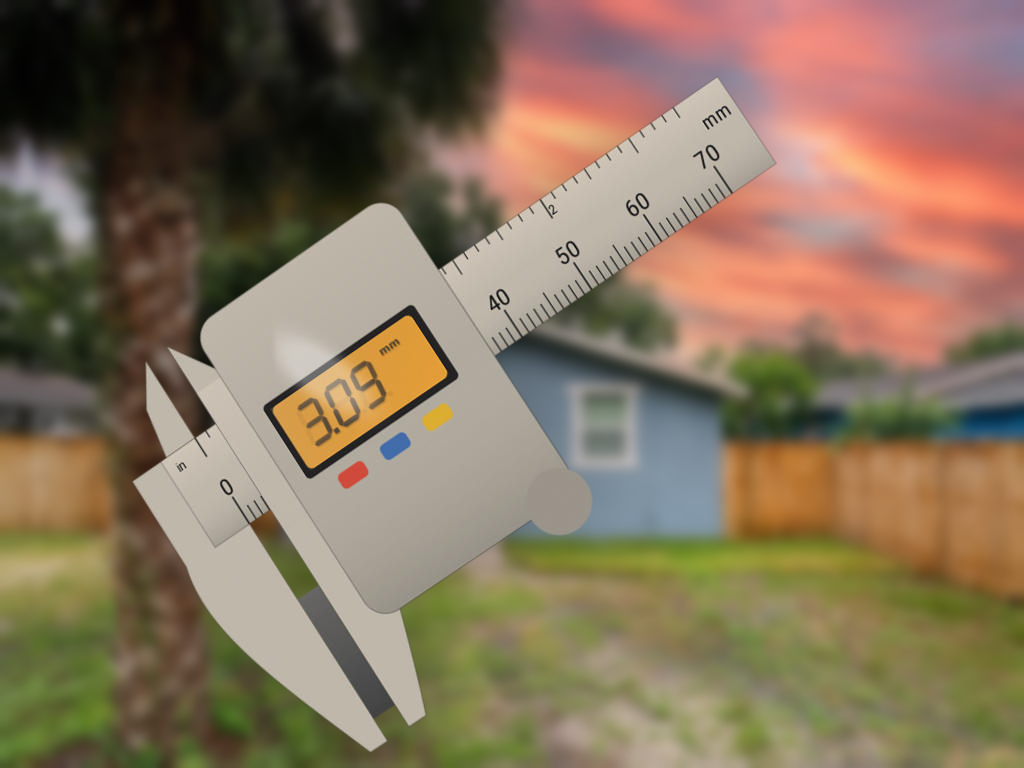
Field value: 3.09; mm
